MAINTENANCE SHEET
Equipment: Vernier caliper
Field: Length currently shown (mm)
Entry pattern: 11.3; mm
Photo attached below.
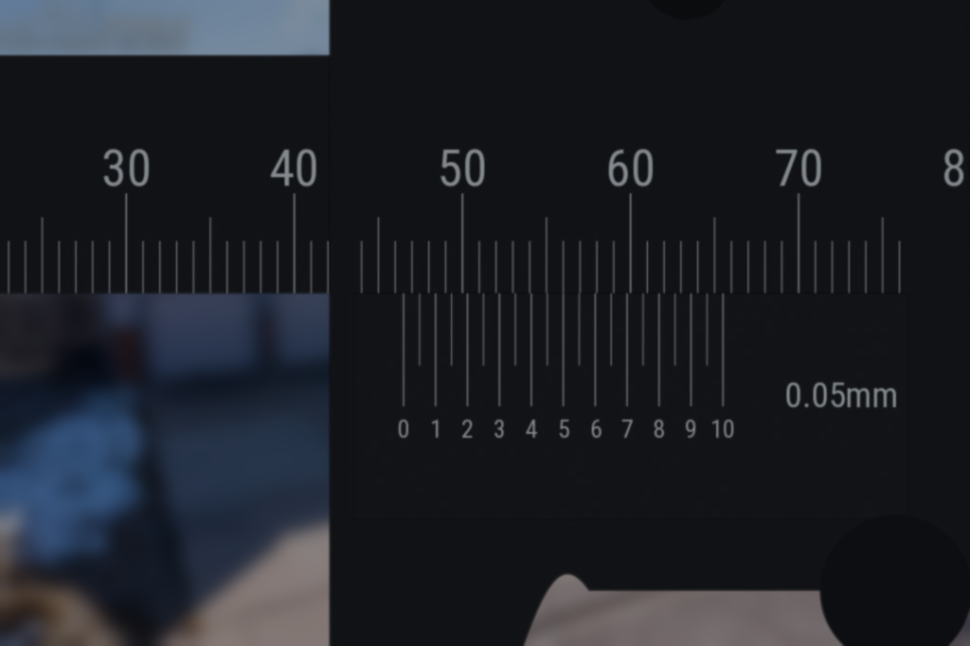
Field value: 46.5; mm
